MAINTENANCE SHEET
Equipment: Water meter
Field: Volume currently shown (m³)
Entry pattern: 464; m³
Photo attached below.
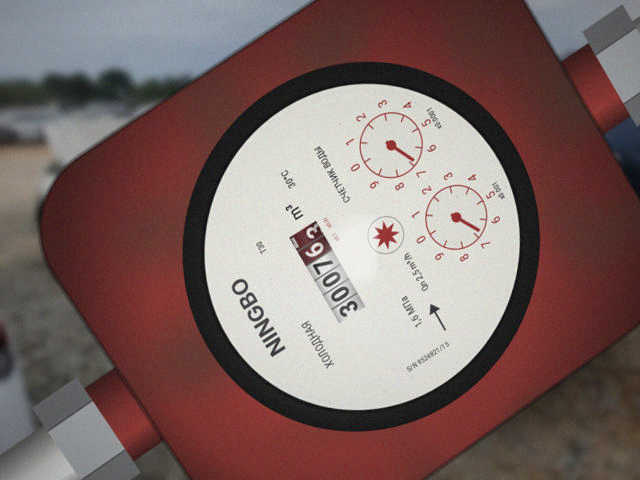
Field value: 3007.6266; m³
